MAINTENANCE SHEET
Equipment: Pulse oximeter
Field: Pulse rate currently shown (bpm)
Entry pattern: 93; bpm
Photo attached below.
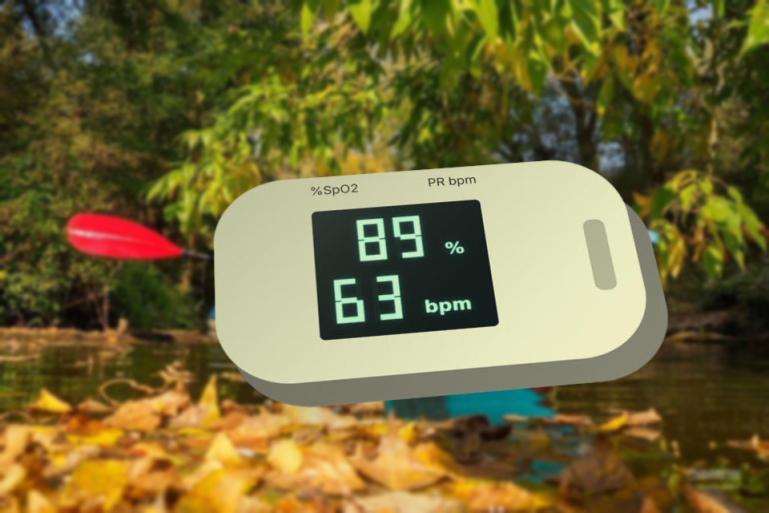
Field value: 63; bpm
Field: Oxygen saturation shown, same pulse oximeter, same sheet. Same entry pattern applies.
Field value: 89; %
